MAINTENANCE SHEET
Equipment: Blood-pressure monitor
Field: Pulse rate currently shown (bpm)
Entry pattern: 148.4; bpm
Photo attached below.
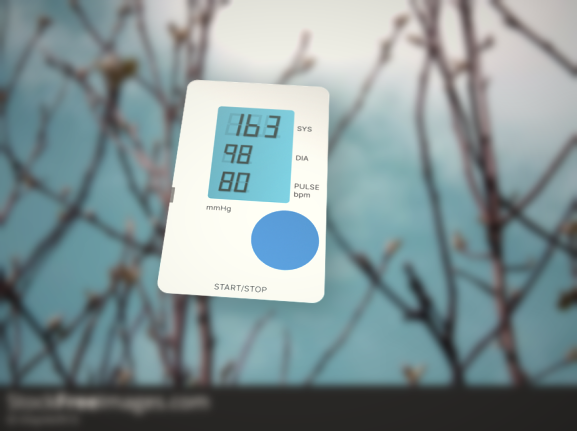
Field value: 80; bpm
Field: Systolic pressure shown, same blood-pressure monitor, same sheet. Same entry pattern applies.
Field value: 163; mmHg
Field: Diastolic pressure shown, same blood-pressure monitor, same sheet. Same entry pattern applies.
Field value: 98; mmHg
